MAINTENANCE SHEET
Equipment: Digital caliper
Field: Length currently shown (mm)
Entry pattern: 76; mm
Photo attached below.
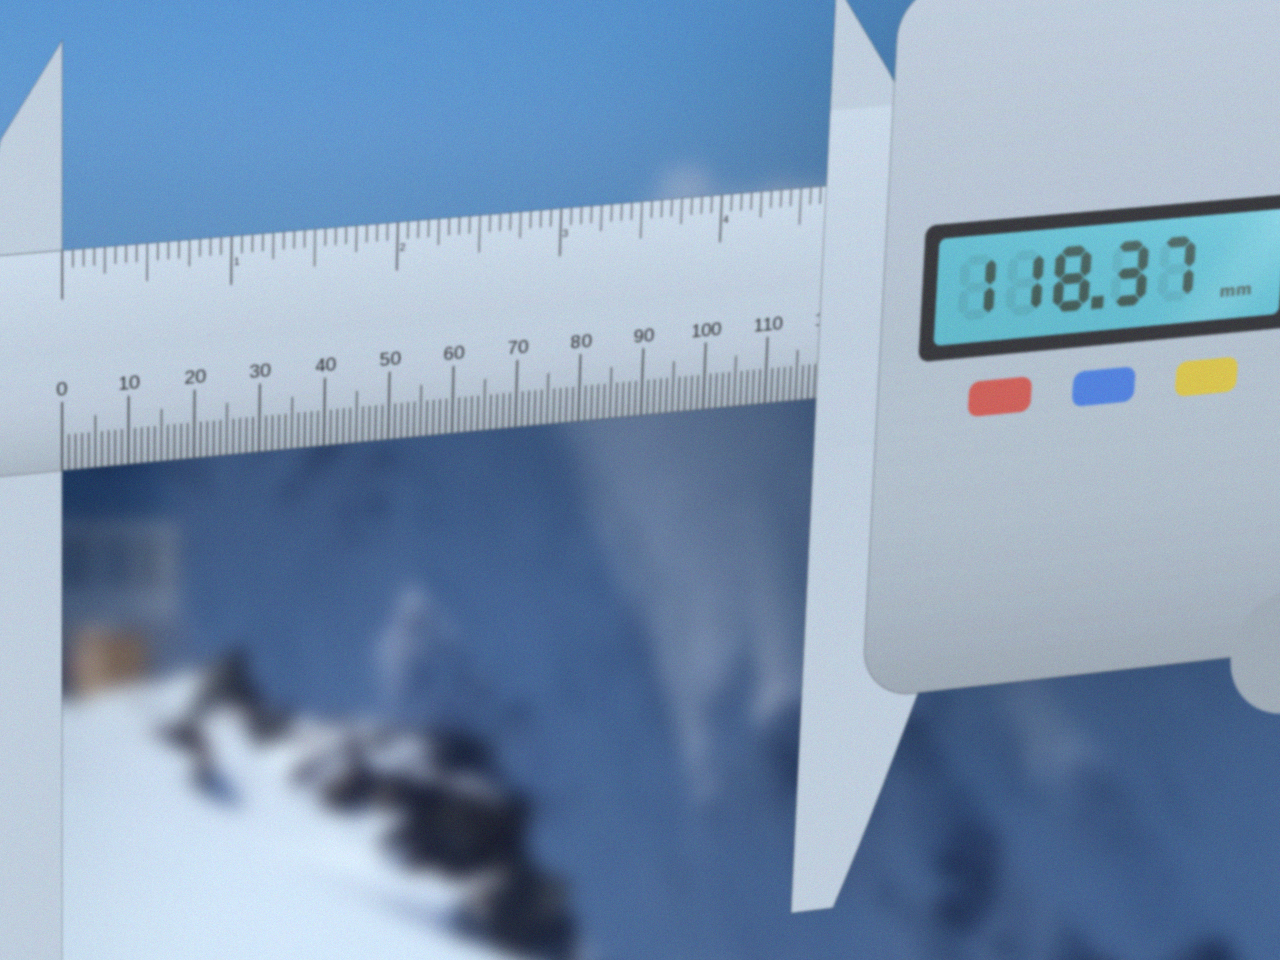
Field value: 118.37; mm
